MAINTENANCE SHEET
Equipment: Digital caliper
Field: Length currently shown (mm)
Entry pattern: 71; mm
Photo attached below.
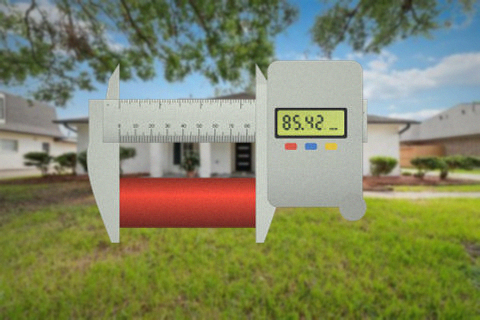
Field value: 85.42; mm
